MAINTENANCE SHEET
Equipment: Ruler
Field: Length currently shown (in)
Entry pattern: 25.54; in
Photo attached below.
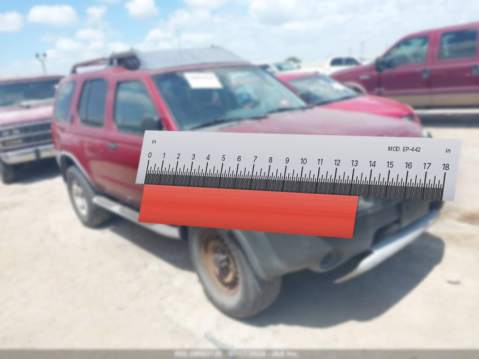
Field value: 13.5; in
